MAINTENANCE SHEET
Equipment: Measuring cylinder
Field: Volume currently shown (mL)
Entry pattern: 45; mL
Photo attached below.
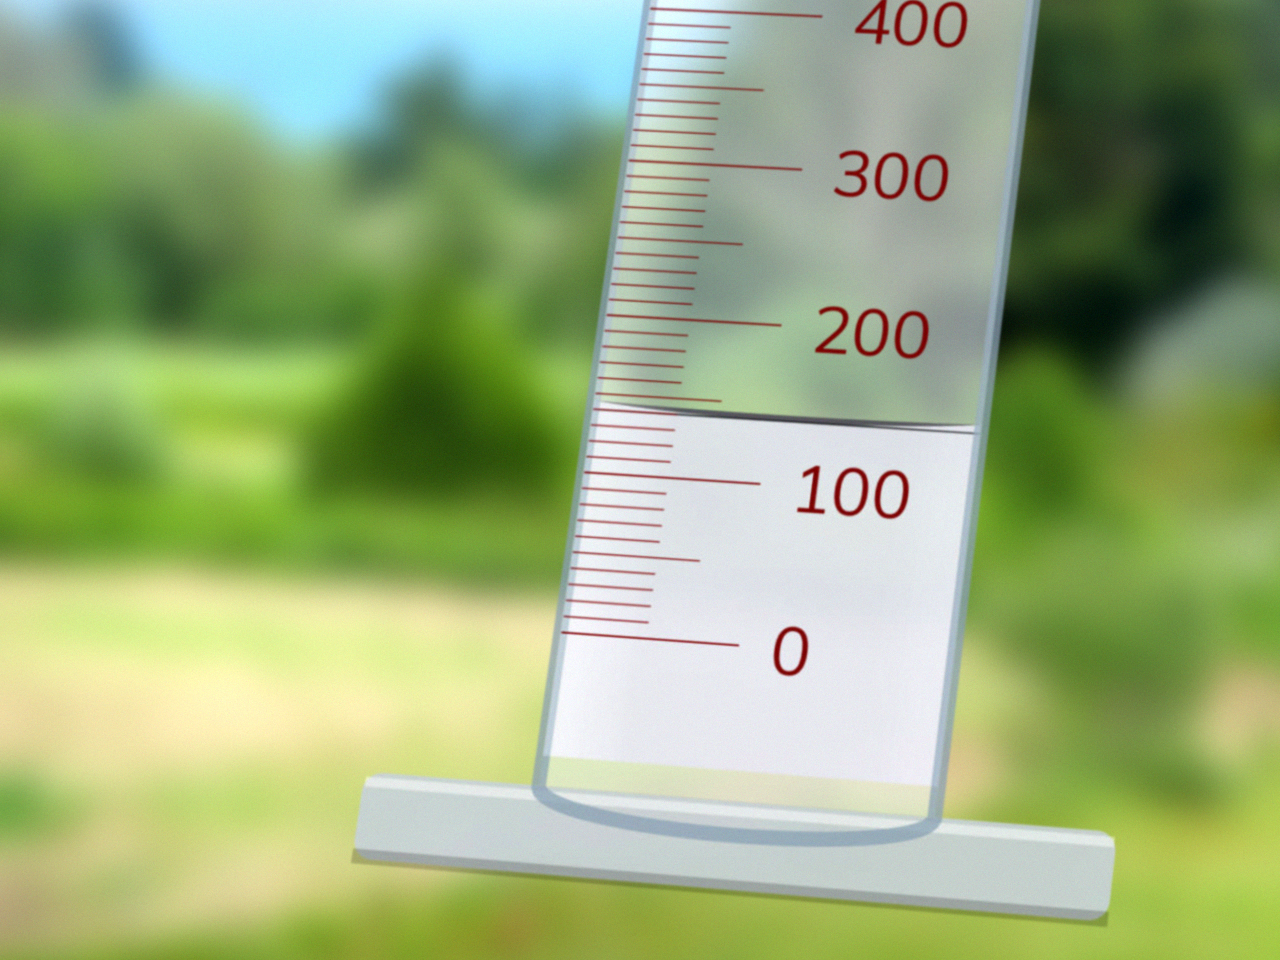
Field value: 140; mL
